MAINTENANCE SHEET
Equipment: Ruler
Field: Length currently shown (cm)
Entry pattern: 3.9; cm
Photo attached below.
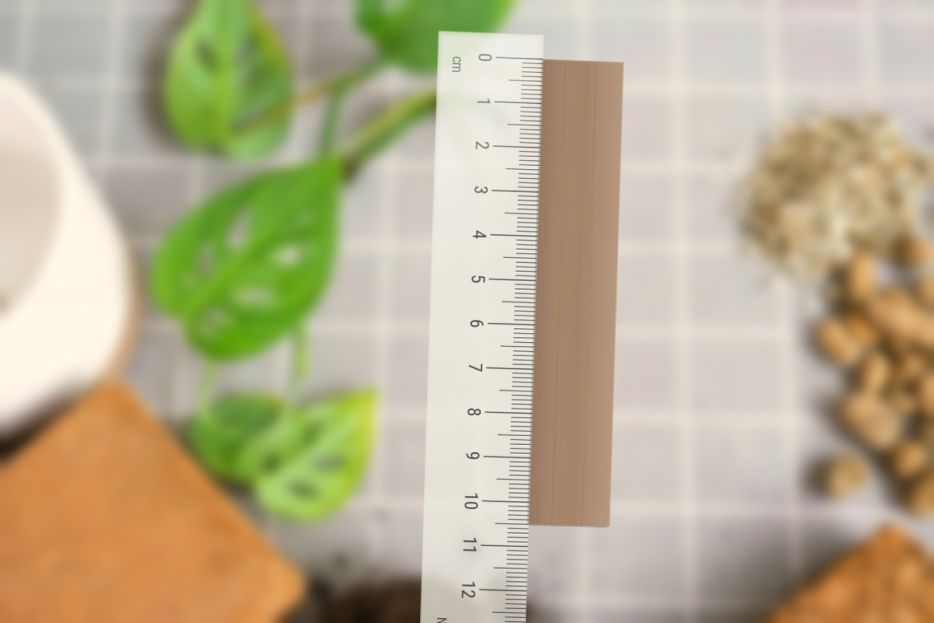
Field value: 10.5; cm
